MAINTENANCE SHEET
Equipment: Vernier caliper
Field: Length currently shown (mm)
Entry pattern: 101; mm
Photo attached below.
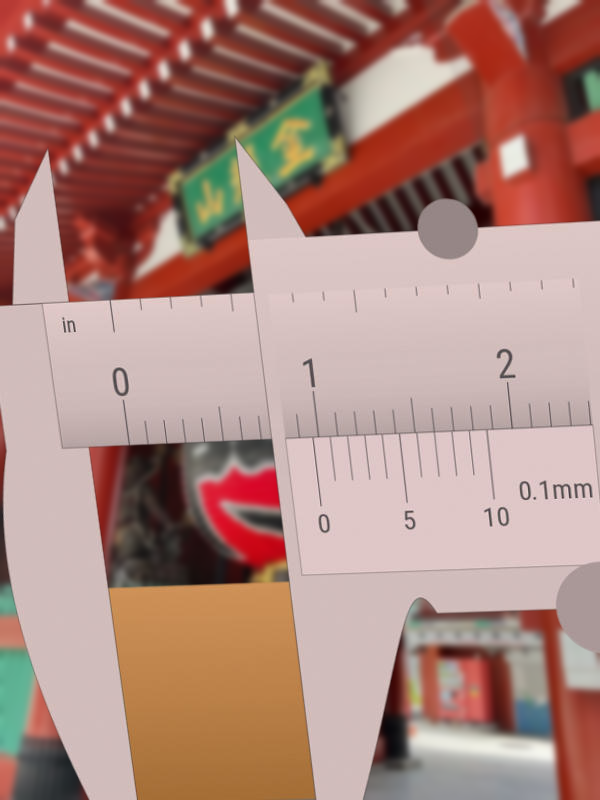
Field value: 9.7; mm
